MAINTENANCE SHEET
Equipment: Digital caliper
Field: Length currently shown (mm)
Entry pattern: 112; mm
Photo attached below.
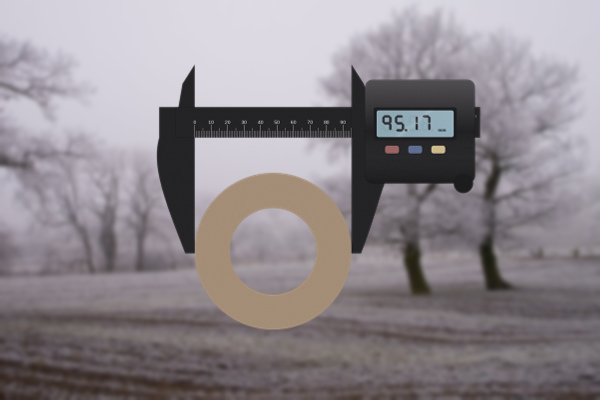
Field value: 95.17; mm
